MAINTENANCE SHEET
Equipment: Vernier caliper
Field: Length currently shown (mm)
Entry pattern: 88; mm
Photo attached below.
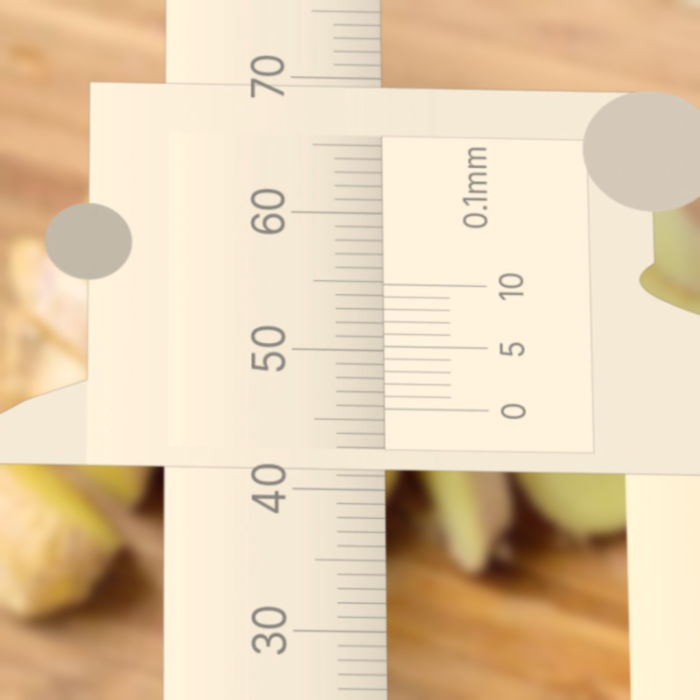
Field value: 45.8; mm
